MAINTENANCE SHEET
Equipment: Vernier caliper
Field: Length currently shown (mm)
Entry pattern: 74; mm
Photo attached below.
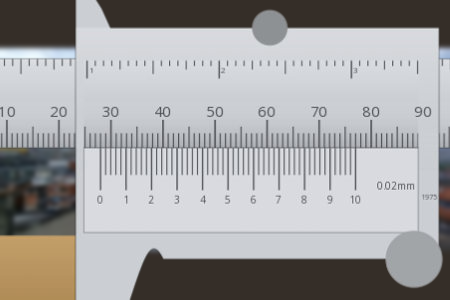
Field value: 28.0; mm
